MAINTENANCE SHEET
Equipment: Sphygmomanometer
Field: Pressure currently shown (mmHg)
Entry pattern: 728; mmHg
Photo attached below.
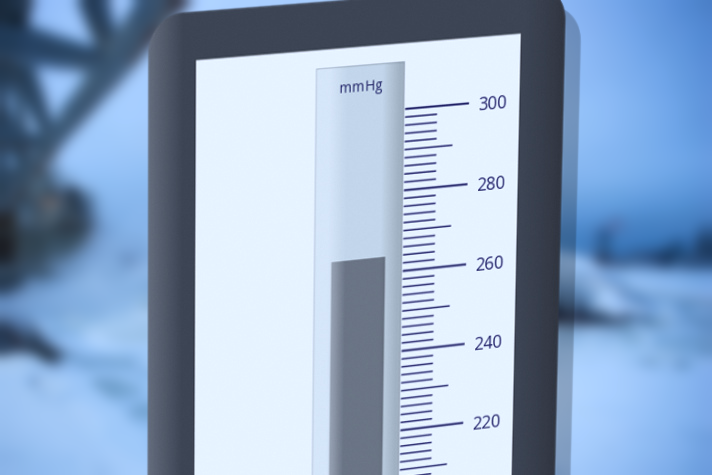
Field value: 264; mmHg
